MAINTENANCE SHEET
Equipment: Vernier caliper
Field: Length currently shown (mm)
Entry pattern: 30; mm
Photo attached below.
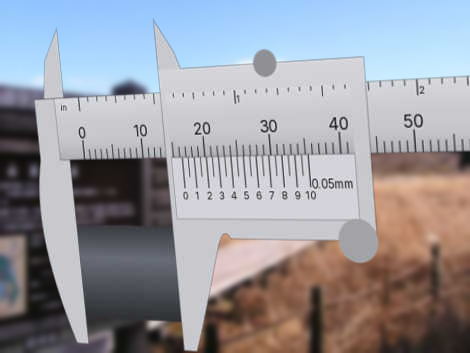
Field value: 16.4; mm
